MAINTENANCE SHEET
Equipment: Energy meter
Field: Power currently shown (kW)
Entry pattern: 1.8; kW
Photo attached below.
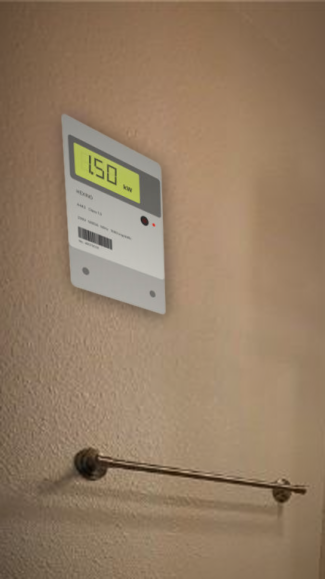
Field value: 1.50; kW
